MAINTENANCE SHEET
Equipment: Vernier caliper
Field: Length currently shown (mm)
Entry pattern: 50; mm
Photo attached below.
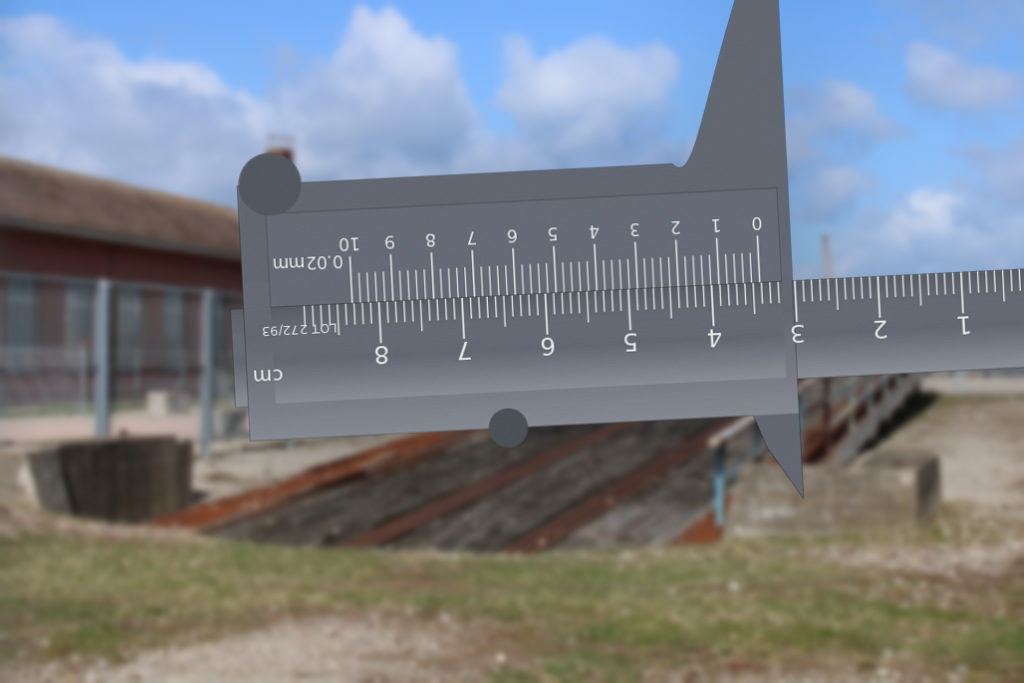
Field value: 34.2; mm
